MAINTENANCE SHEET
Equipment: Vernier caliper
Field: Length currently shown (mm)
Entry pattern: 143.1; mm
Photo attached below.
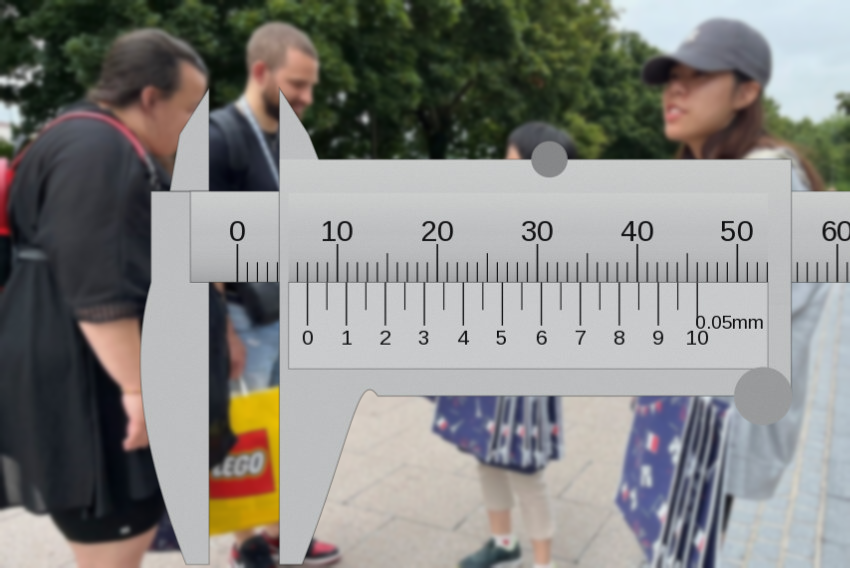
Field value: 7.0; mm
